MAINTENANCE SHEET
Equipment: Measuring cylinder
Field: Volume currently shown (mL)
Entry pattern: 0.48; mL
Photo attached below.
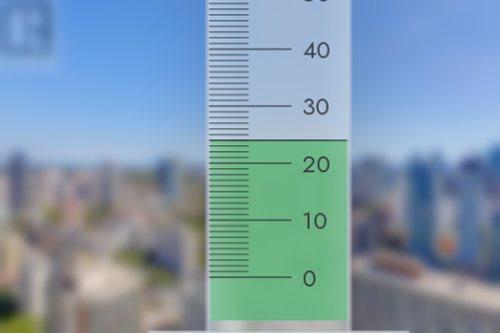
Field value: 24; mL
